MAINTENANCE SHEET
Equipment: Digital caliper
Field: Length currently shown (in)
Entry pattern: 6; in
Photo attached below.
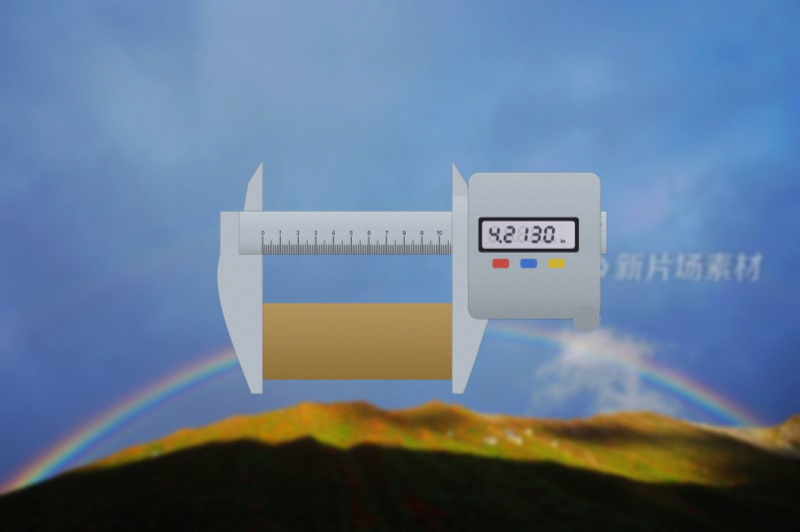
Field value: 4.2130; in
